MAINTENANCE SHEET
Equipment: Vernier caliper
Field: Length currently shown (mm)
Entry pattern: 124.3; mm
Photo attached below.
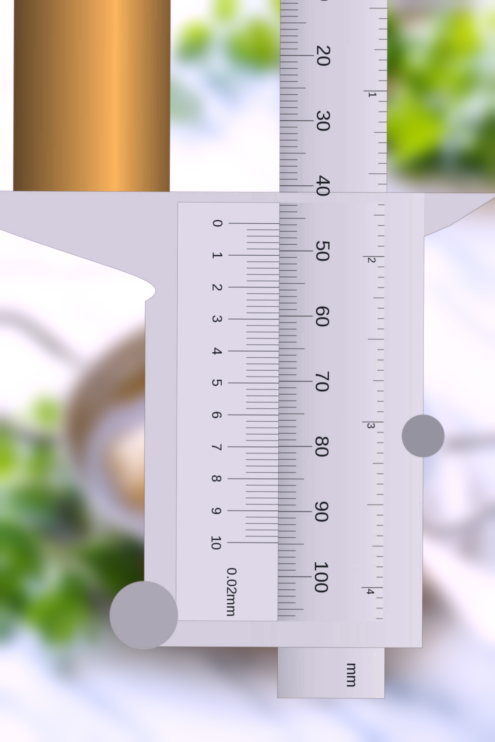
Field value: 45.8; mm
